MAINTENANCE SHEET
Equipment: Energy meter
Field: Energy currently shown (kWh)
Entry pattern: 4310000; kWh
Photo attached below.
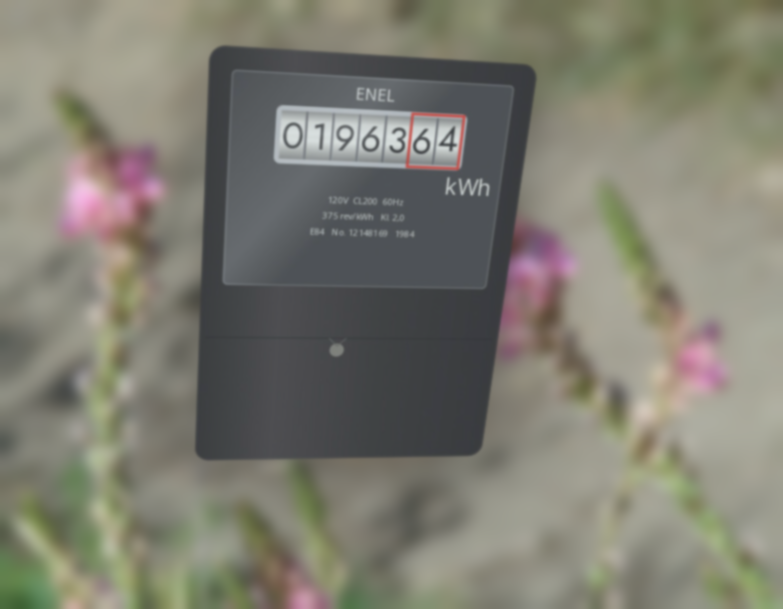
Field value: 1963.64; kWh
